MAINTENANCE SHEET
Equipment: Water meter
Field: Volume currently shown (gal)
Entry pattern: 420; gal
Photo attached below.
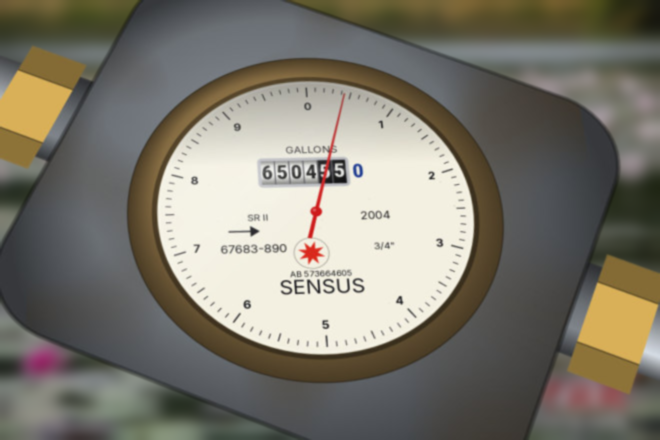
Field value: 6504550.4; gal
